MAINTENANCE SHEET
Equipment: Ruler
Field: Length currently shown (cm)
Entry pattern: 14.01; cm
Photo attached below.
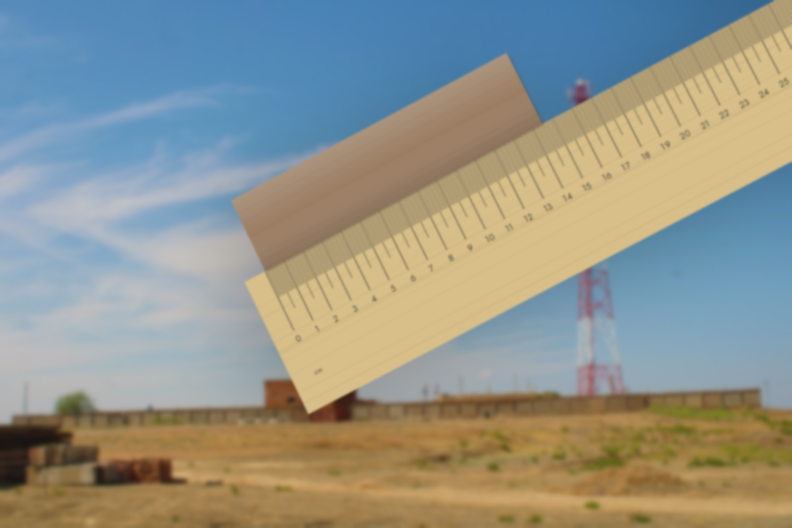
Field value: 14.5; cm
